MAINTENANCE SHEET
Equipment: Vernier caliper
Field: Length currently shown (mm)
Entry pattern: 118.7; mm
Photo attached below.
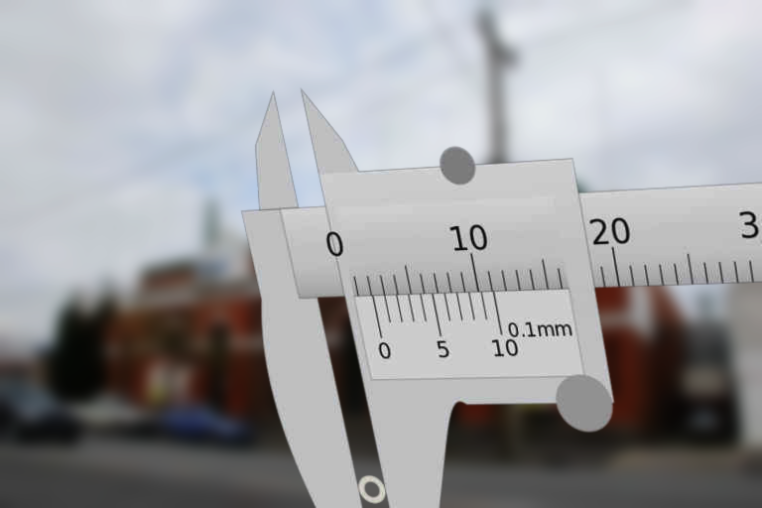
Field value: 2.1; mm
